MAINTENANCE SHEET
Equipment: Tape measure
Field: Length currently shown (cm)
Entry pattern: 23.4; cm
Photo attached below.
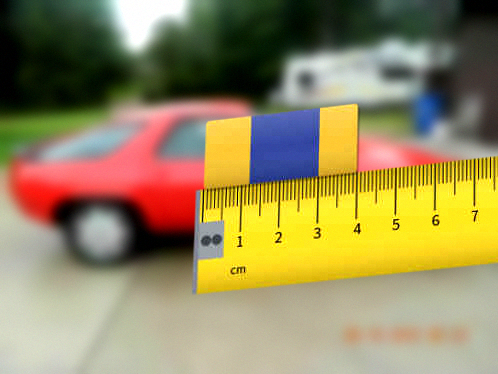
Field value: 4; cm
